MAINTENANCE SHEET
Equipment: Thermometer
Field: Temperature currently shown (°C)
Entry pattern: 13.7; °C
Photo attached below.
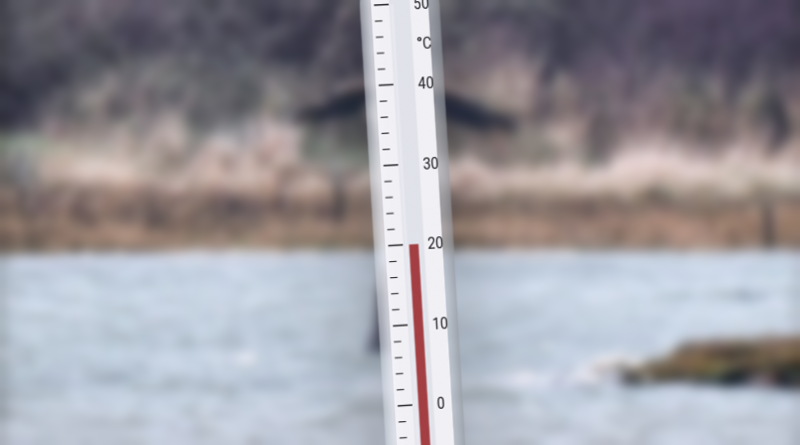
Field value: 20; °C
